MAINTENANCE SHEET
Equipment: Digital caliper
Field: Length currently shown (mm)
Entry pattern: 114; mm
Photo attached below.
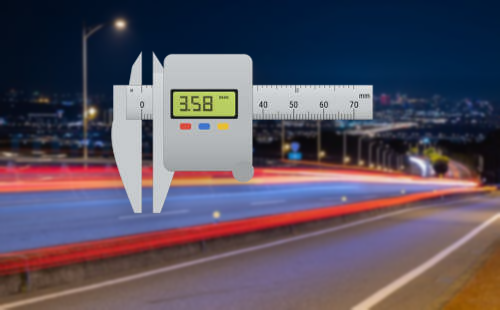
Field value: 3.58; mm
